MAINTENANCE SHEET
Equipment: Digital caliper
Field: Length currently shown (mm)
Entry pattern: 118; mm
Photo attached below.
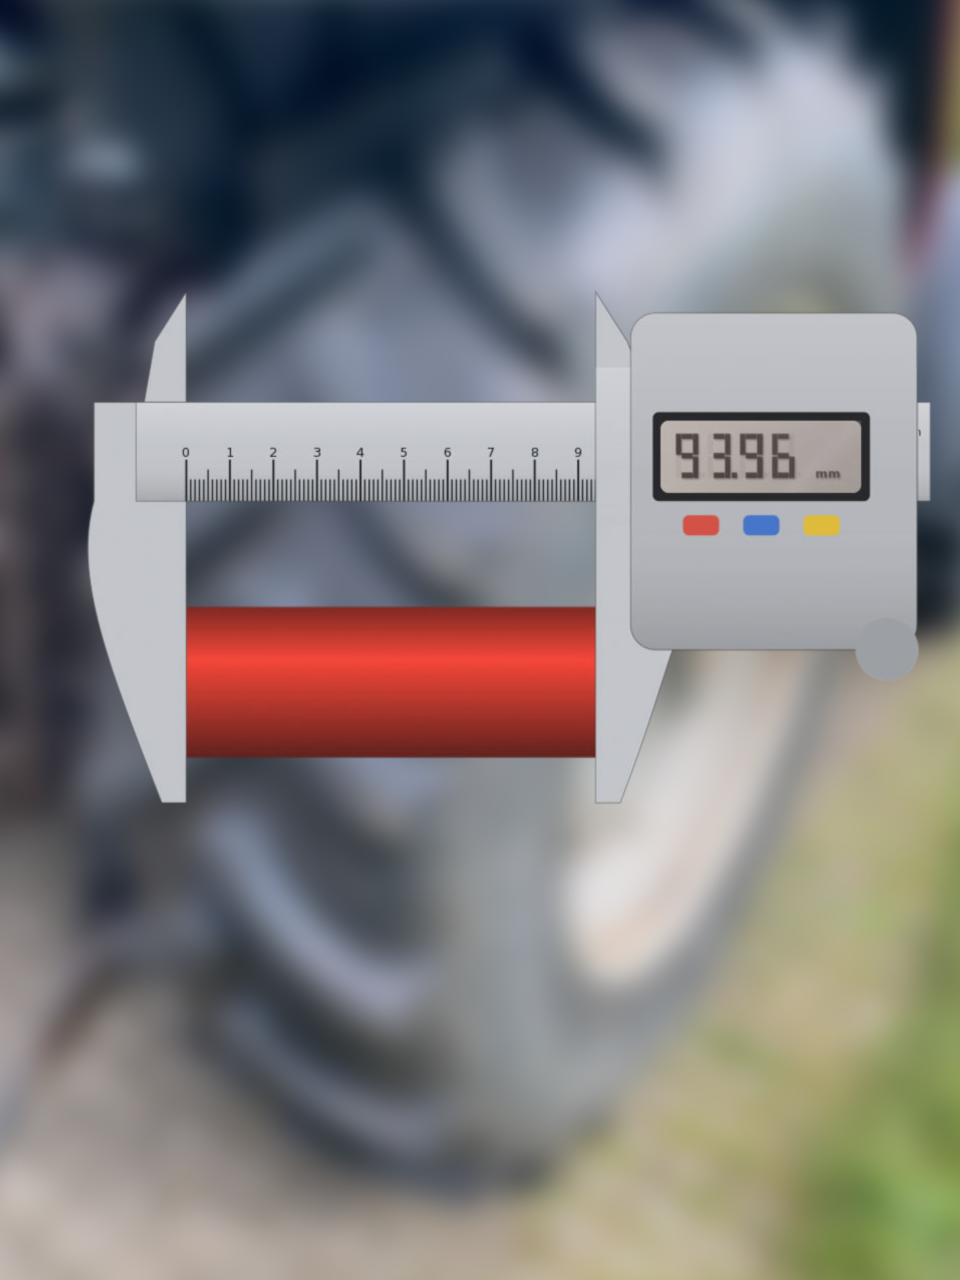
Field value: 93.96; mm
